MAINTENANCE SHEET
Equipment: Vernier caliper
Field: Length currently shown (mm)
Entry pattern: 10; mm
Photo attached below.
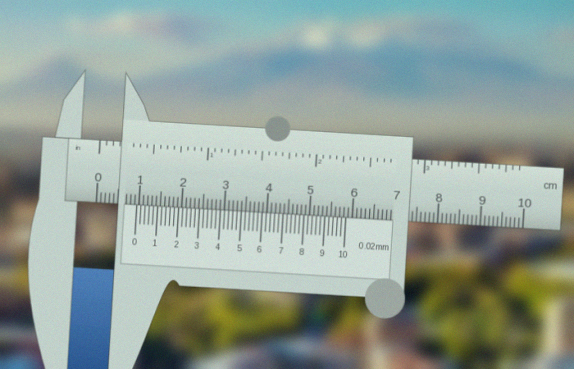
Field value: 9.5; mm
